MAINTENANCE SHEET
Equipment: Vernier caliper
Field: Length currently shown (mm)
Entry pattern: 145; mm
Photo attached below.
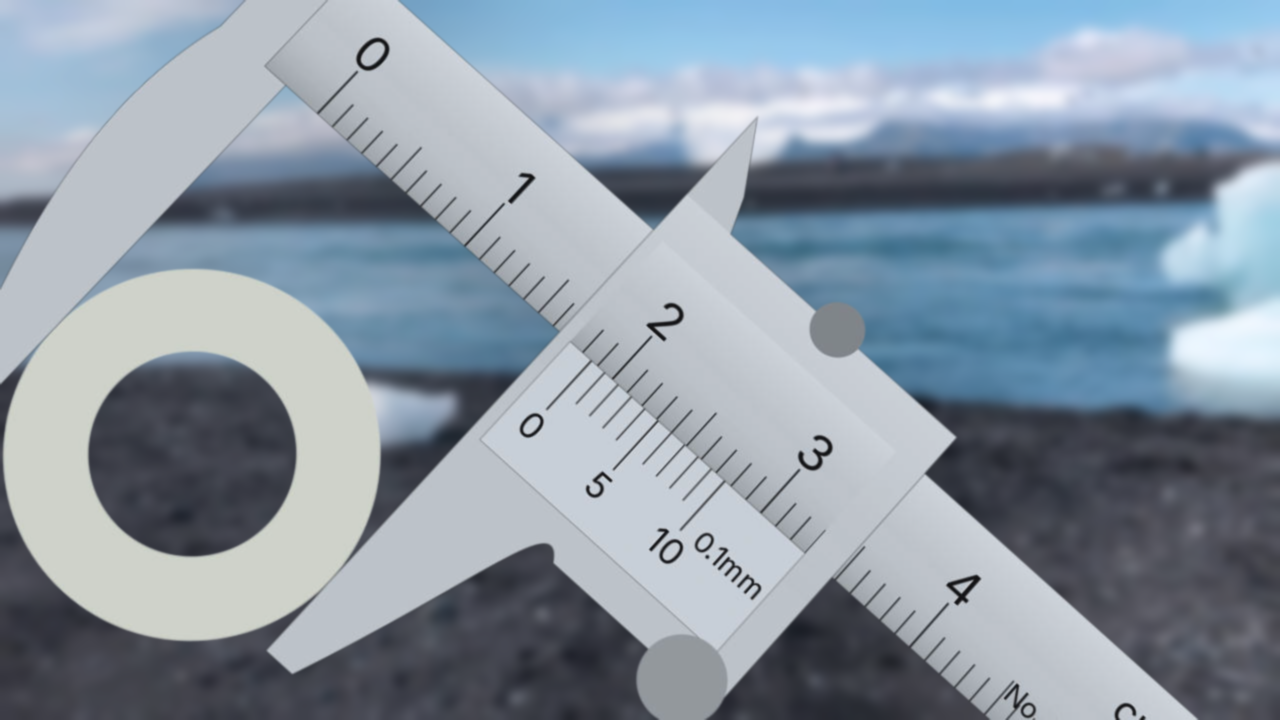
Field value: 18.6; mm
